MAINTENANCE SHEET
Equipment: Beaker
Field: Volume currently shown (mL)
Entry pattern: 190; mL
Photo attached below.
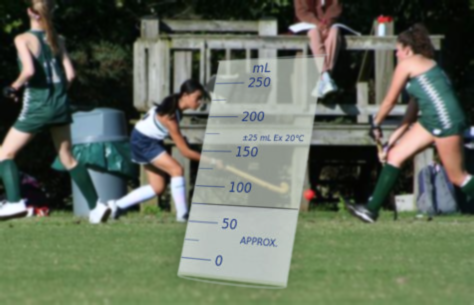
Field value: 75; mL
